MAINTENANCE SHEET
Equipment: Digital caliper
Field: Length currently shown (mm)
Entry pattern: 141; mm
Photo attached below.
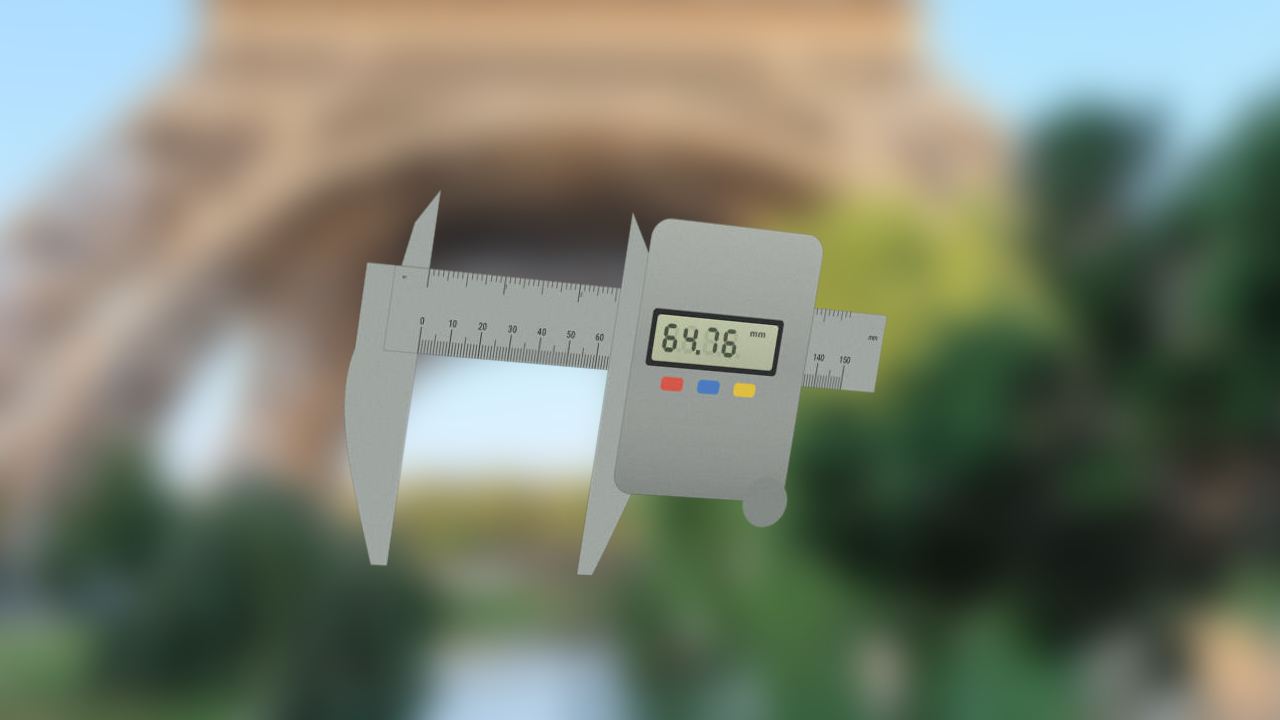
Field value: 64.76; mm
